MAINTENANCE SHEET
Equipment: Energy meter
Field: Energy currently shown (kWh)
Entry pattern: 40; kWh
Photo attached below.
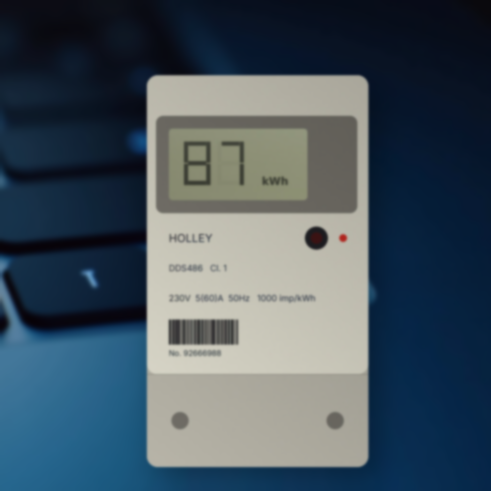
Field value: 87; kWh
